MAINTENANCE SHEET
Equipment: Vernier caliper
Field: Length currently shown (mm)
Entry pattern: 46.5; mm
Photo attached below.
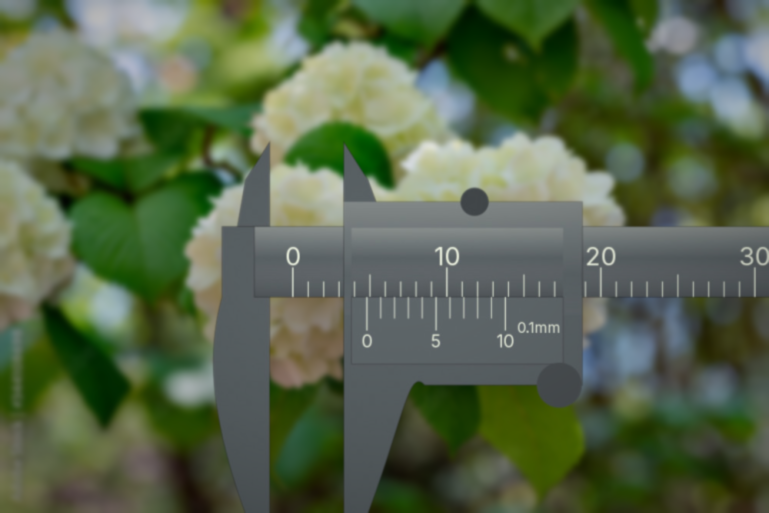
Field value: 4.8; mm
